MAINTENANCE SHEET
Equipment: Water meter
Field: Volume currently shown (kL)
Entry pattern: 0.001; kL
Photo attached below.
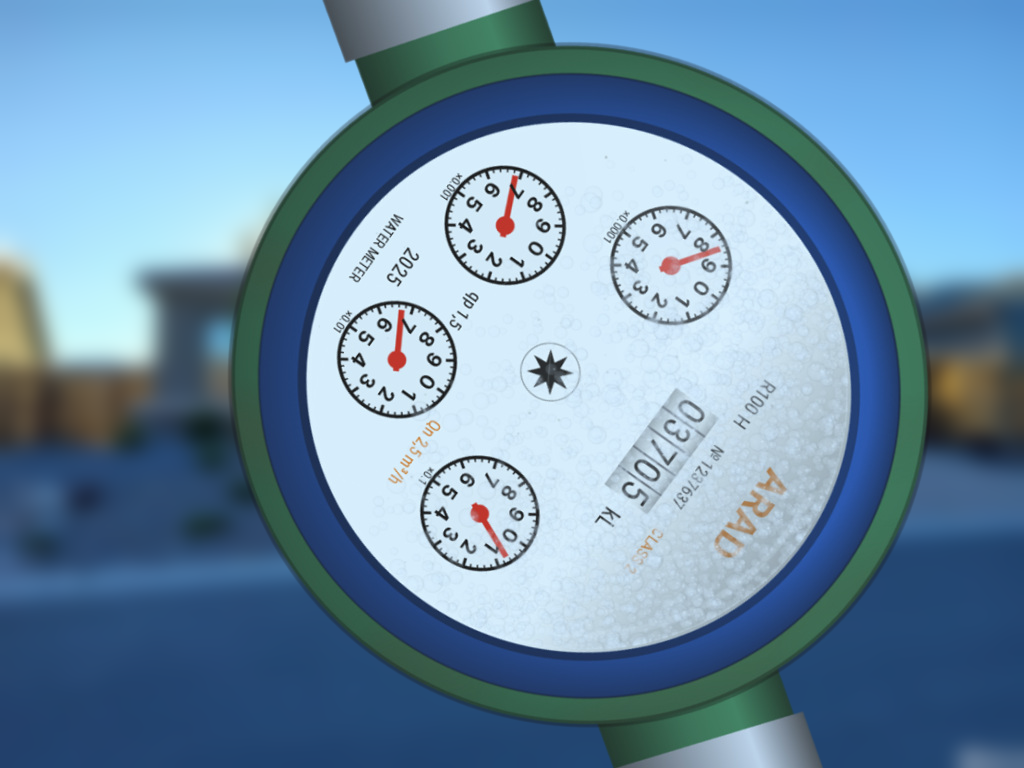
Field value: 3705.0668; kL
